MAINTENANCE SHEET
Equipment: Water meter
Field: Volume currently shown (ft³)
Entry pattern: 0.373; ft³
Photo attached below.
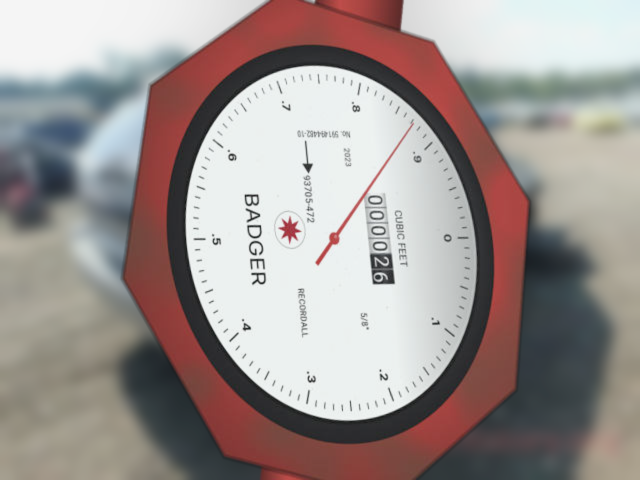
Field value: 25.87; ft³
